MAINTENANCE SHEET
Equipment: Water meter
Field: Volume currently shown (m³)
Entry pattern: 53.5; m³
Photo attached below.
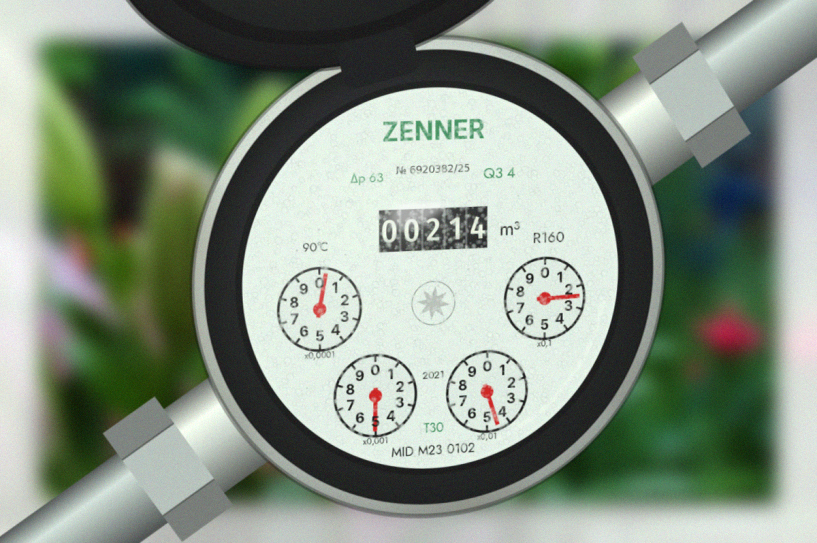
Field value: 214.2450; m³
